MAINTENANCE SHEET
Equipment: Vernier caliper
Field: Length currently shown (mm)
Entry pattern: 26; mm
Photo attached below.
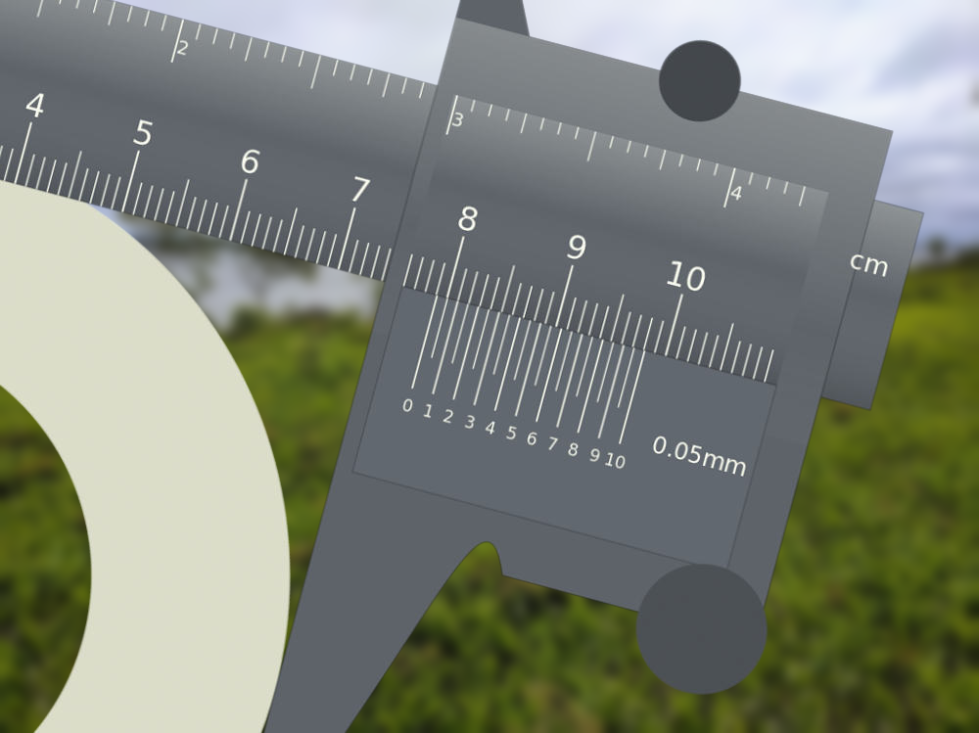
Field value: 79.1; mm
